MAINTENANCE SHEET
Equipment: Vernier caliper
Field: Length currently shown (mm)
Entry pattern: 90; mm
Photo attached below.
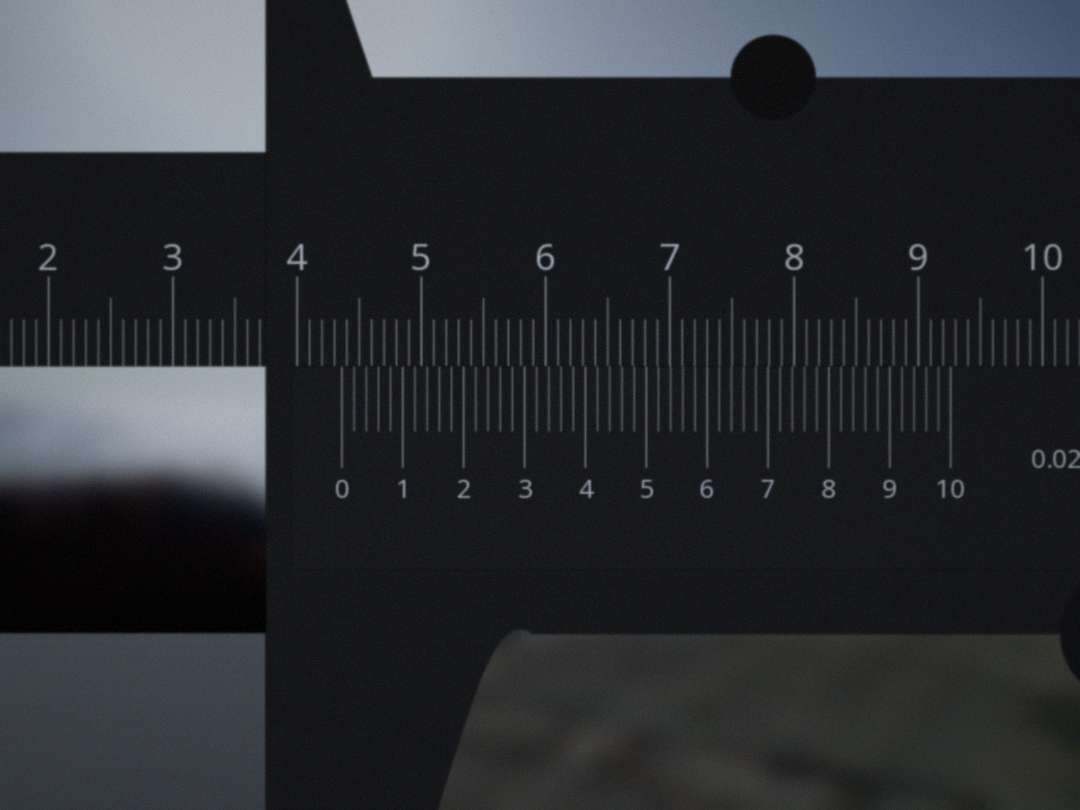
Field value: 43.6; mm
